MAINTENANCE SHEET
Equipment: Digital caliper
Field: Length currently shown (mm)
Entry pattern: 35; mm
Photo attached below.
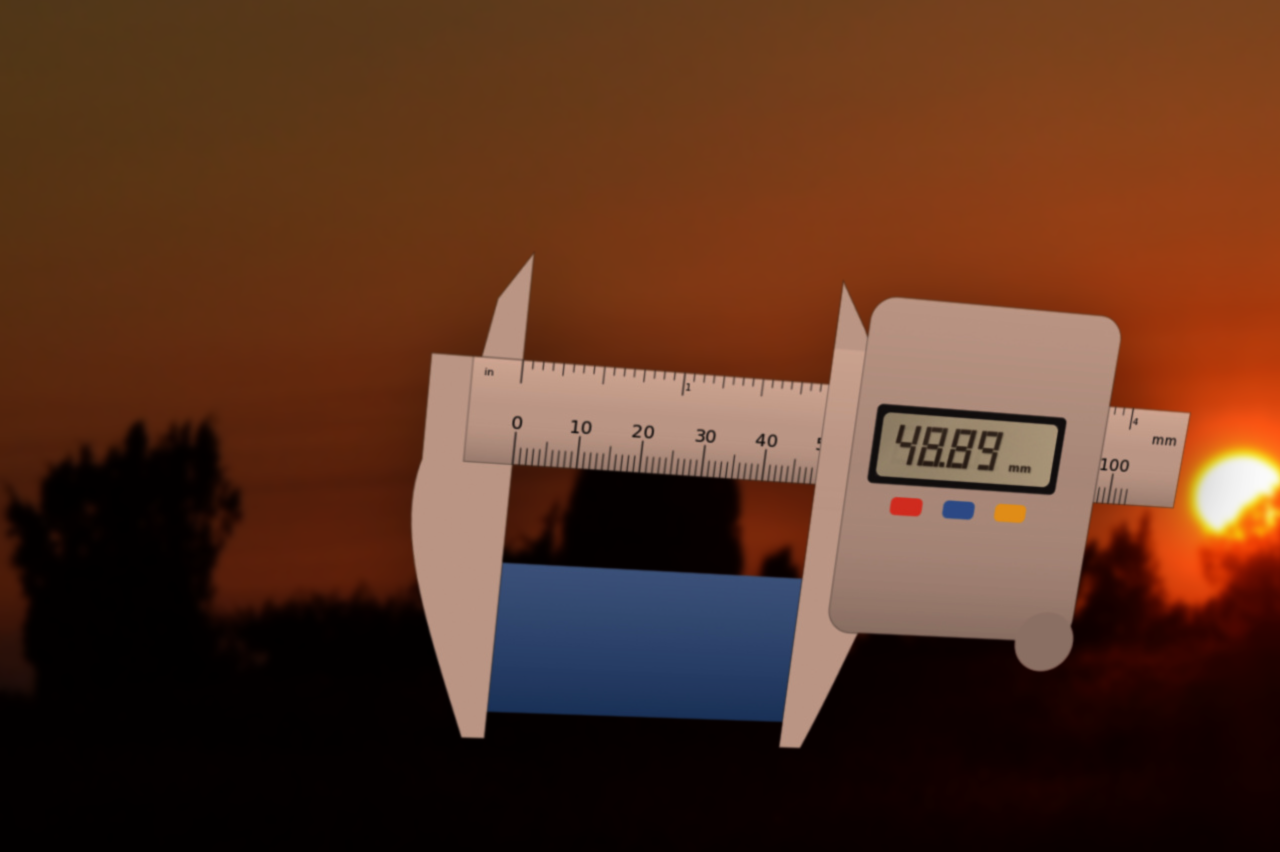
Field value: 48.89; mm
